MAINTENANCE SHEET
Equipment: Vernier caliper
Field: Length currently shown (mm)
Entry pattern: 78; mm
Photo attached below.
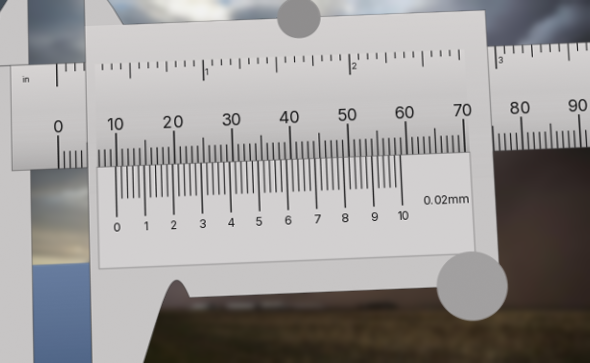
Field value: 9.8; mm
